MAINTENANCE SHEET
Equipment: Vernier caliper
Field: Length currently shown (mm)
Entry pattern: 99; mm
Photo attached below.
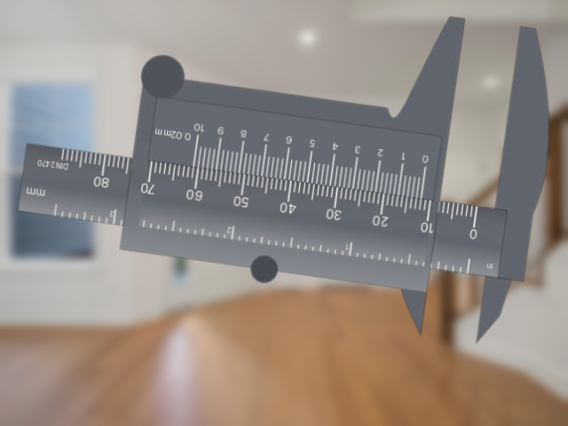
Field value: 12.0; mm
